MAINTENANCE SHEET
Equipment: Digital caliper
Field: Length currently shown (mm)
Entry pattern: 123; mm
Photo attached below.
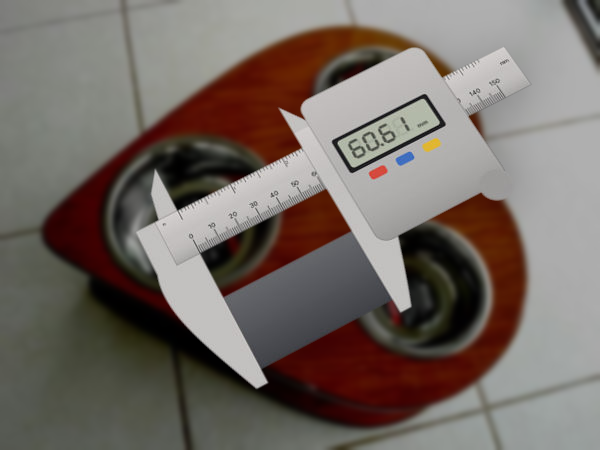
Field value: 60.61; mm
